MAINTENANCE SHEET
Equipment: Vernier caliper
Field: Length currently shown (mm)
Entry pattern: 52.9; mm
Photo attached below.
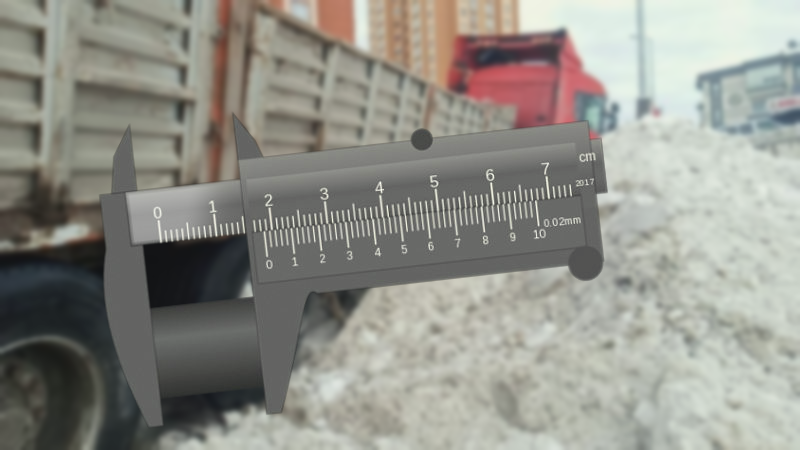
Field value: 18.6; mm
